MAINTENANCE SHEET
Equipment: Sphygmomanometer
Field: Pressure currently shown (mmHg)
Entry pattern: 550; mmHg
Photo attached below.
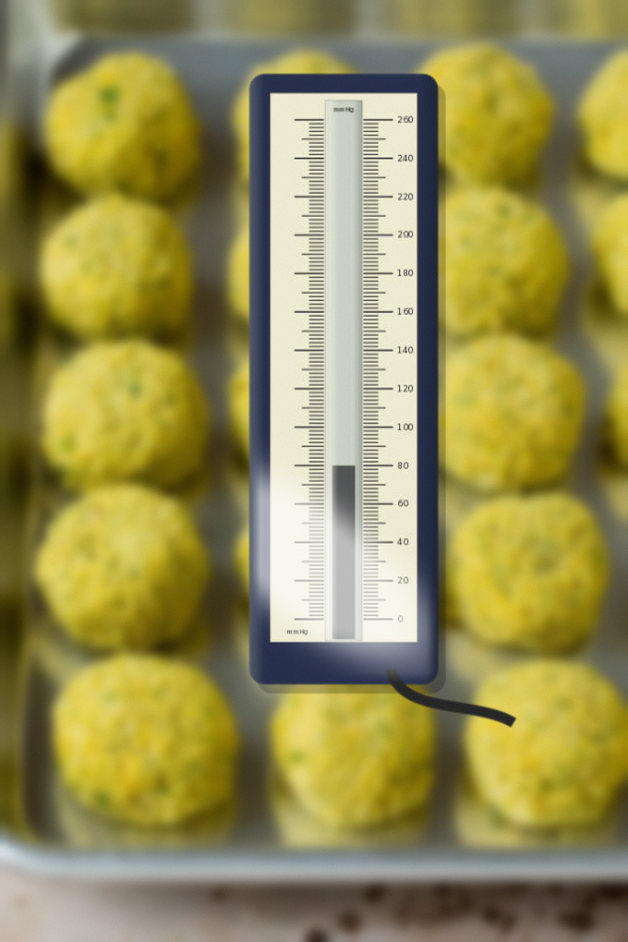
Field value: 80; mmHg
